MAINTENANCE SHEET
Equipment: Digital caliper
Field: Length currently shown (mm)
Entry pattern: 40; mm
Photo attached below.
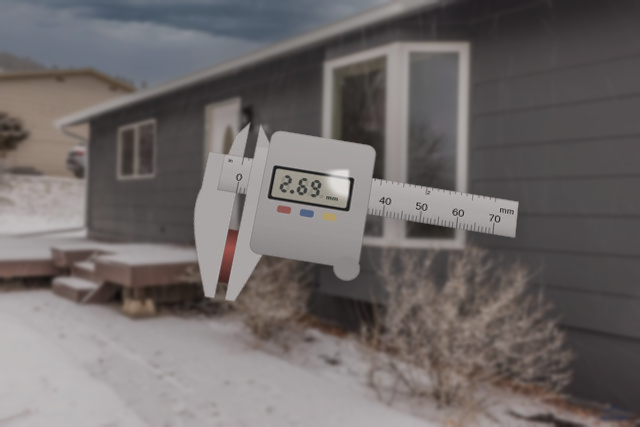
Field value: 2.69; mm
